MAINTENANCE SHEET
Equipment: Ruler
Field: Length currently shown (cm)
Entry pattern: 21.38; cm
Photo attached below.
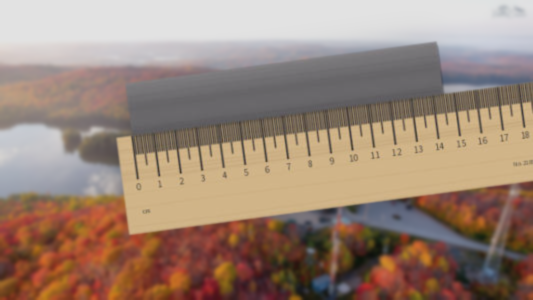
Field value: 14.5; cm
